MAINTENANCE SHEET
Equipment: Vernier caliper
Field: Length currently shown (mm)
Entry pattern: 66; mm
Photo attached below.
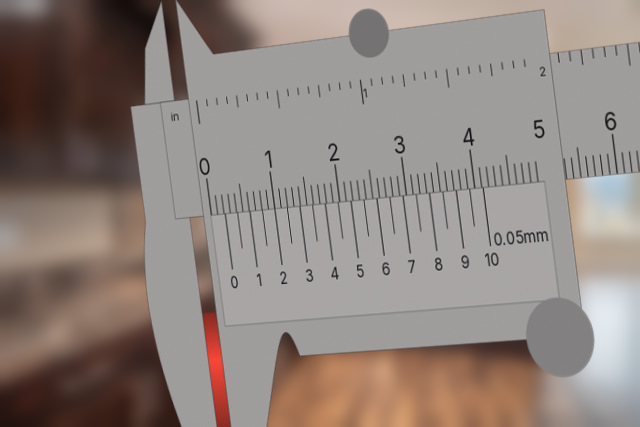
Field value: 2.2; mm
